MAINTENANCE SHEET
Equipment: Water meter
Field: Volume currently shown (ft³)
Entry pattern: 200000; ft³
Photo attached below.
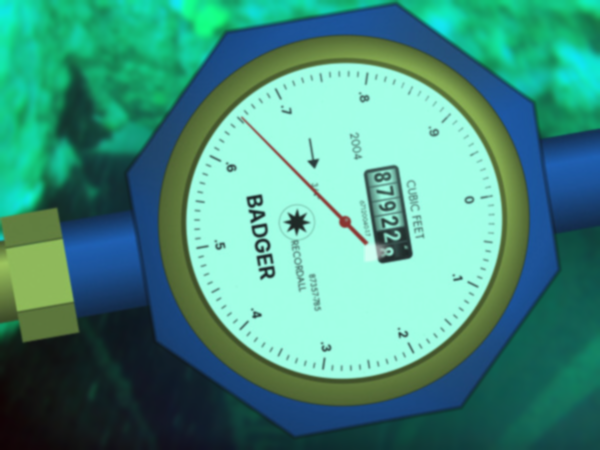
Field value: 879227.65; ft³
